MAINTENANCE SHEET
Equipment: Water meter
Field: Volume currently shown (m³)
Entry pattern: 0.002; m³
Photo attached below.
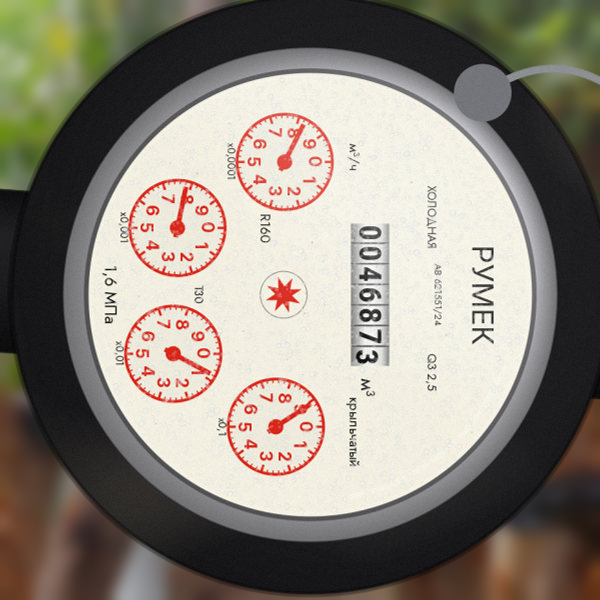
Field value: 46872.9078; m³
